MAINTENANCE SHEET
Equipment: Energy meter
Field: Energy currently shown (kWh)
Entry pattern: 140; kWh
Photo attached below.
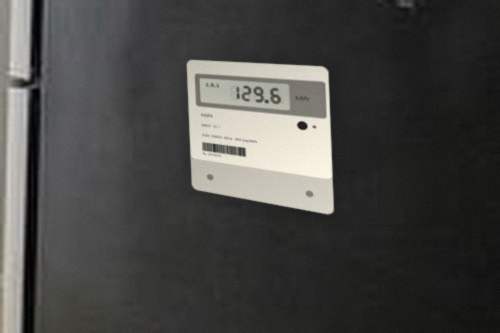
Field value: 129.6; kWh
